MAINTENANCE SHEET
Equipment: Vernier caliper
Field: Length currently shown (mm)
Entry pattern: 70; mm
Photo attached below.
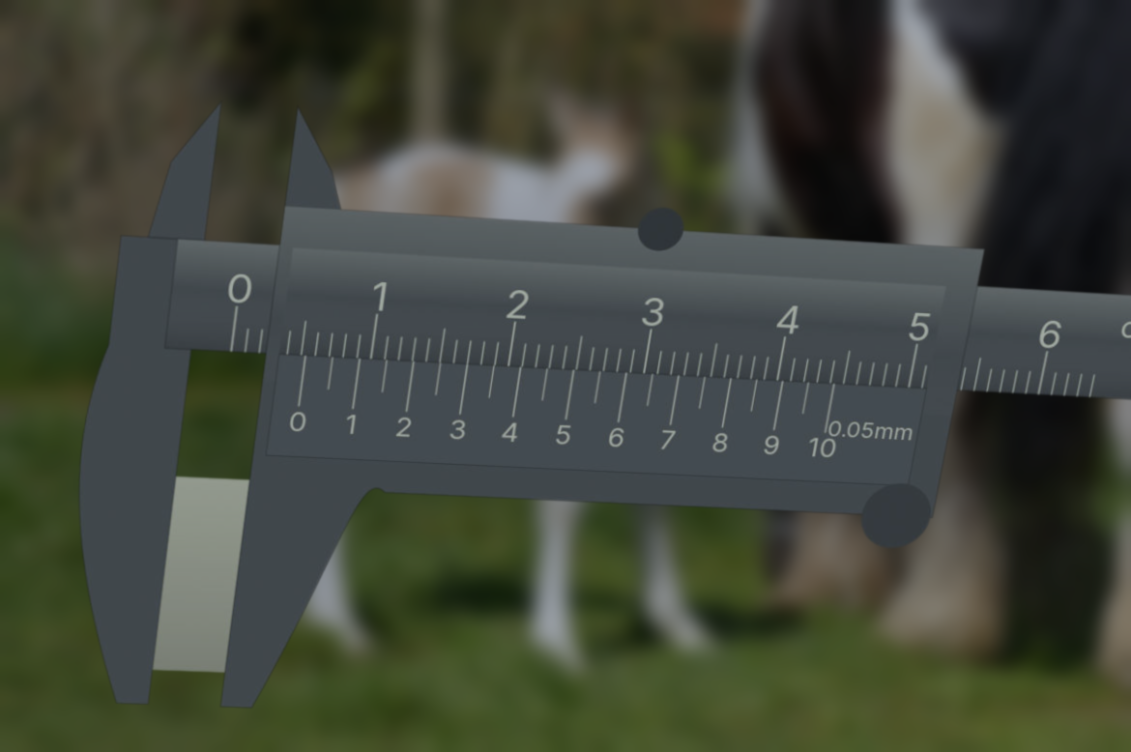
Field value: 5.3; mm
